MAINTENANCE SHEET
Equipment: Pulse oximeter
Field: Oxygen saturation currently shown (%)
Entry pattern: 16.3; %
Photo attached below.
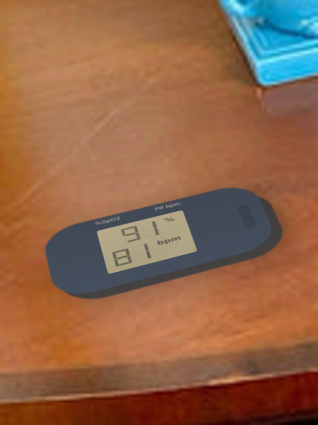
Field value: 91; %
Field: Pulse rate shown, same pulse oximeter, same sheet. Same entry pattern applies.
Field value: 81; bpm
